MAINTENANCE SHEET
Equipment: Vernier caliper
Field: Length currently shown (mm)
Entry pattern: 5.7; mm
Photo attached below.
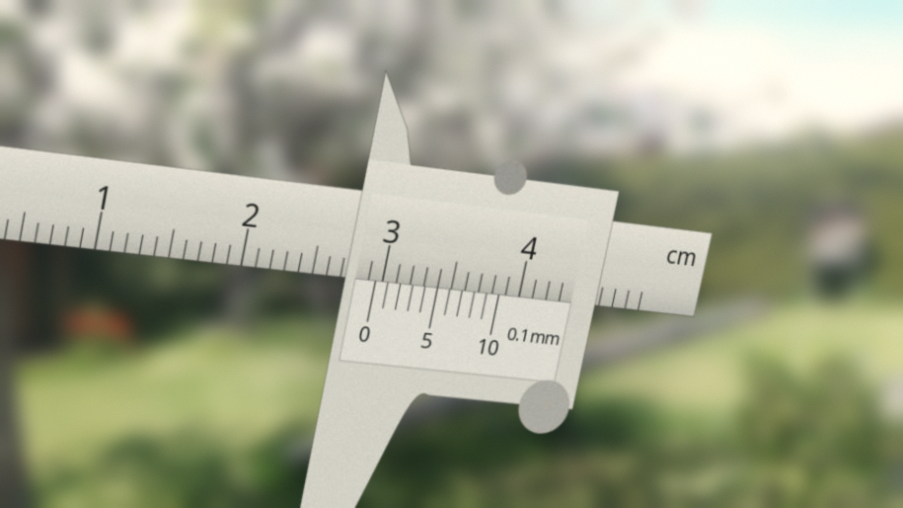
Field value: 29.5; mm
